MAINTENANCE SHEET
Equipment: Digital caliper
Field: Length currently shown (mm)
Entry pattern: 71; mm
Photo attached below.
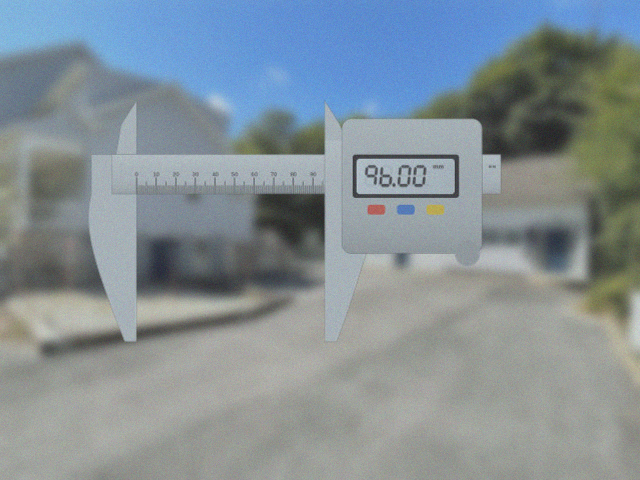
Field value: 96.00; mm
